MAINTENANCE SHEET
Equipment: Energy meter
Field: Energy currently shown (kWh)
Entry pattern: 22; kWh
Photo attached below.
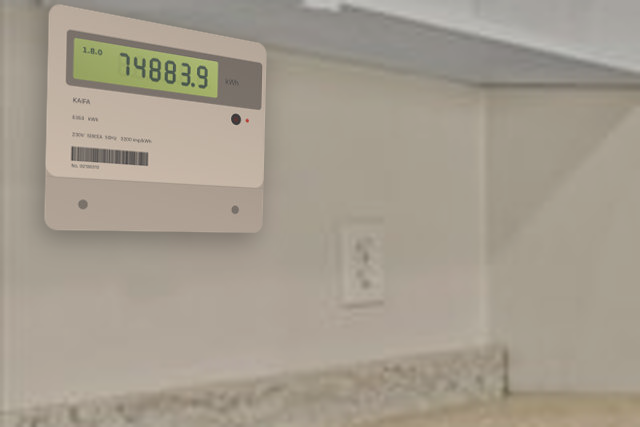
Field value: 74883.9; kWh
